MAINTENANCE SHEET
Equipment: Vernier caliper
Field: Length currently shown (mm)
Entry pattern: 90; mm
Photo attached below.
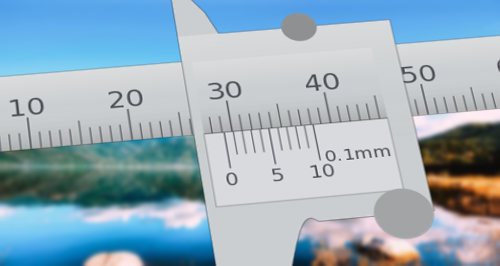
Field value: 29.2; mm
